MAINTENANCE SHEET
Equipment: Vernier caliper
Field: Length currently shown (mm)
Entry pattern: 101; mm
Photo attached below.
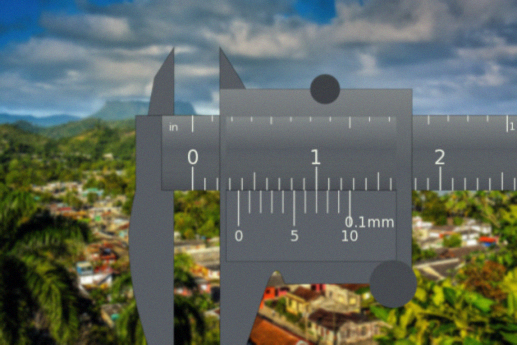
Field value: 3.7; mm
